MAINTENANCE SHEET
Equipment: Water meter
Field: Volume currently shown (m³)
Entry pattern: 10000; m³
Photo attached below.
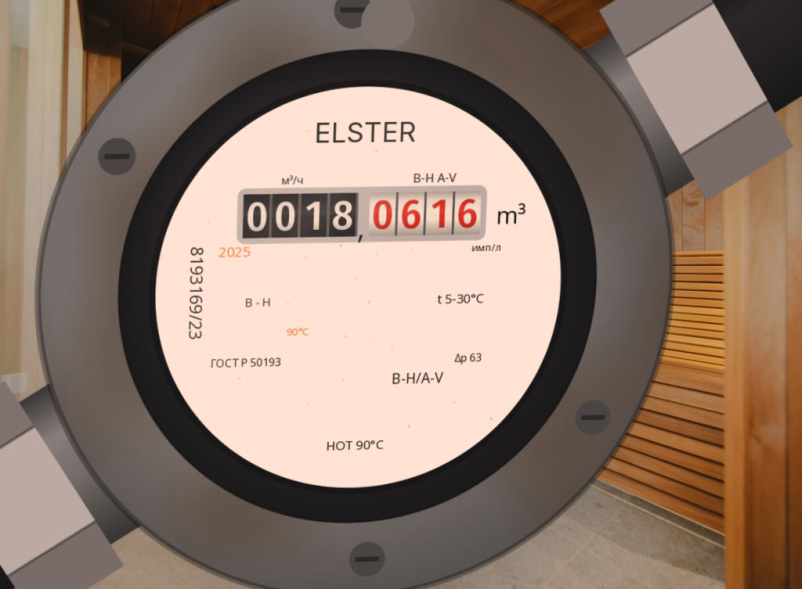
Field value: 18.0616; m³
